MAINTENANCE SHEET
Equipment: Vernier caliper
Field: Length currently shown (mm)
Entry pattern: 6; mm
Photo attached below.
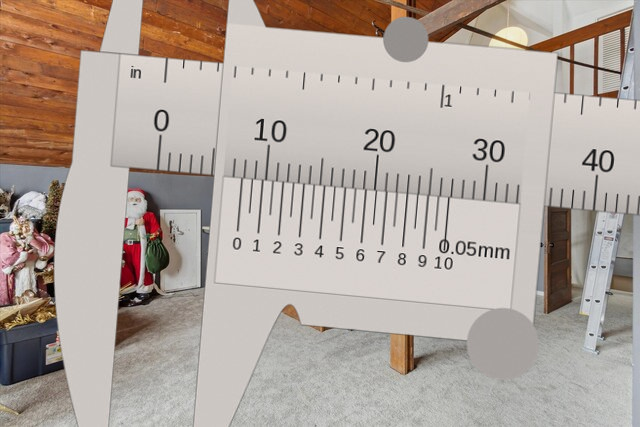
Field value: 7.8; mm
